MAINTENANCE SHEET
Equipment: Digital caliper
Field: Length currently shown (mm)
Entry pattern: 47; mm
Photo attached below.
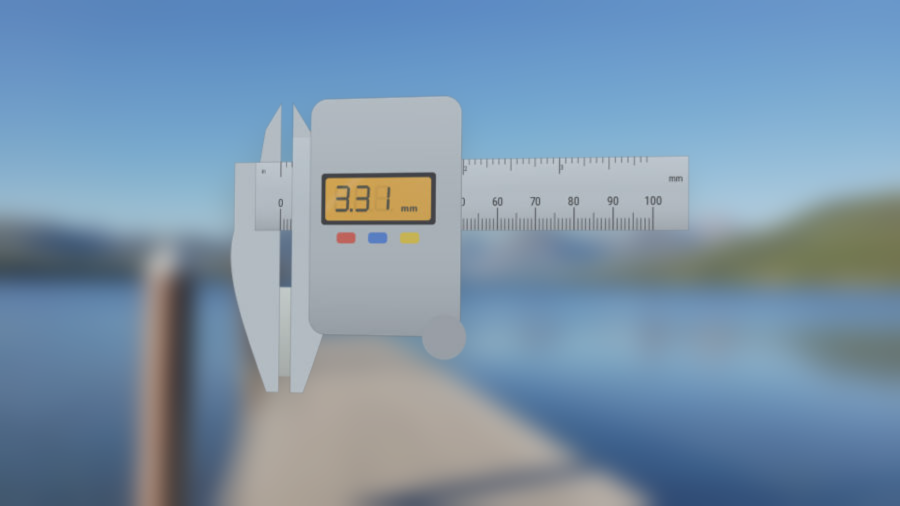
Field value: 3.31; mm
